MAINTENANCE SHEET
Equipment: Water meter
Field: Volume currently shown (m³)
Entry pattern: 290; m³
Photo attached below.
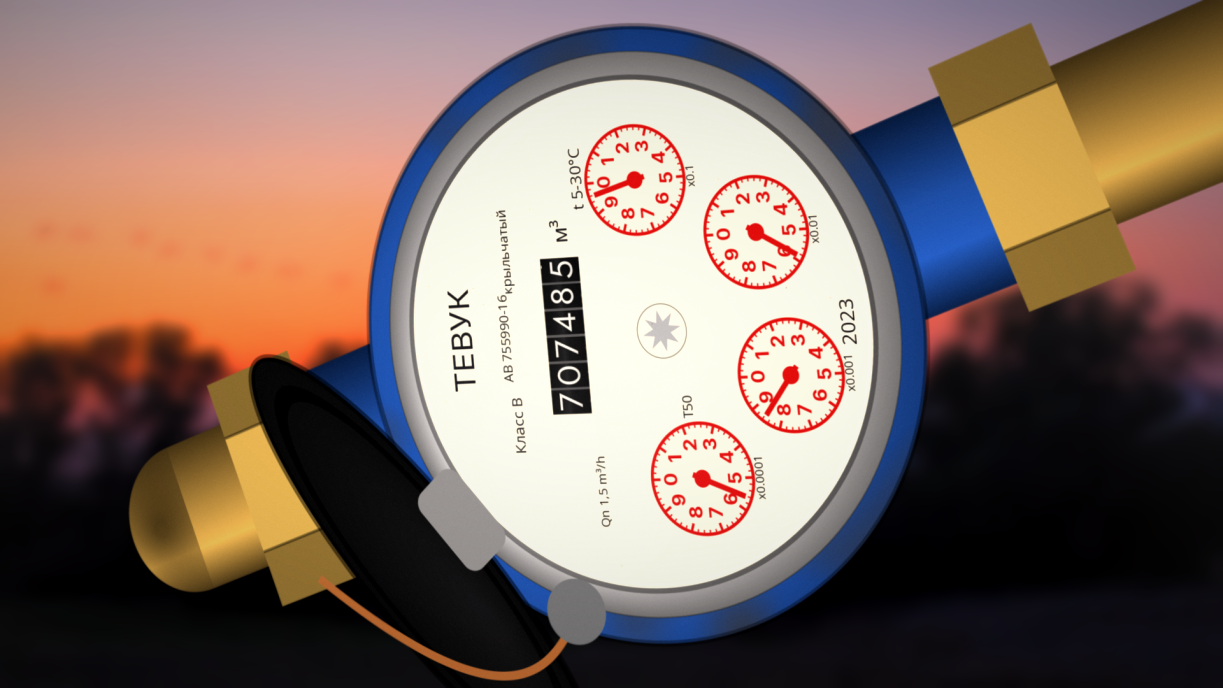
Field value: 707484.9585; m³
